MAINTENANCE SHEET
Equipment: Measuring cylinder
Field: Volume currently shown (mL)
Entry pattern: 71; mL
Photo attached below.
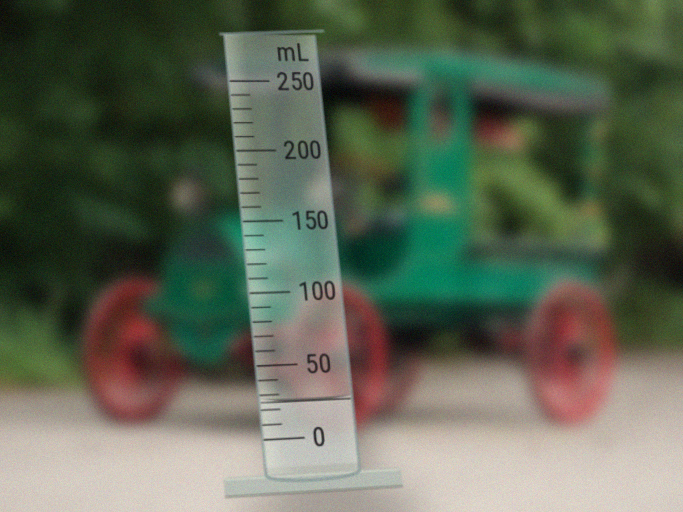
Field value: 25; mL
